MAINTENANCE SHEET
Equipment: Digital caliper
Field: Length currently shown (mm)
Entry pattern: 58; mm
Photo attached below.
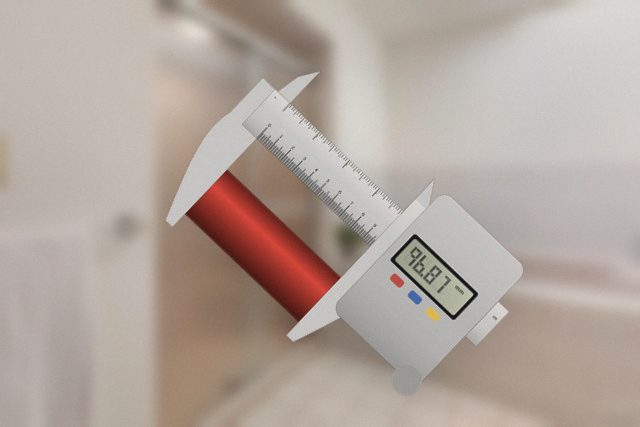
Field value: 96.87; mm
